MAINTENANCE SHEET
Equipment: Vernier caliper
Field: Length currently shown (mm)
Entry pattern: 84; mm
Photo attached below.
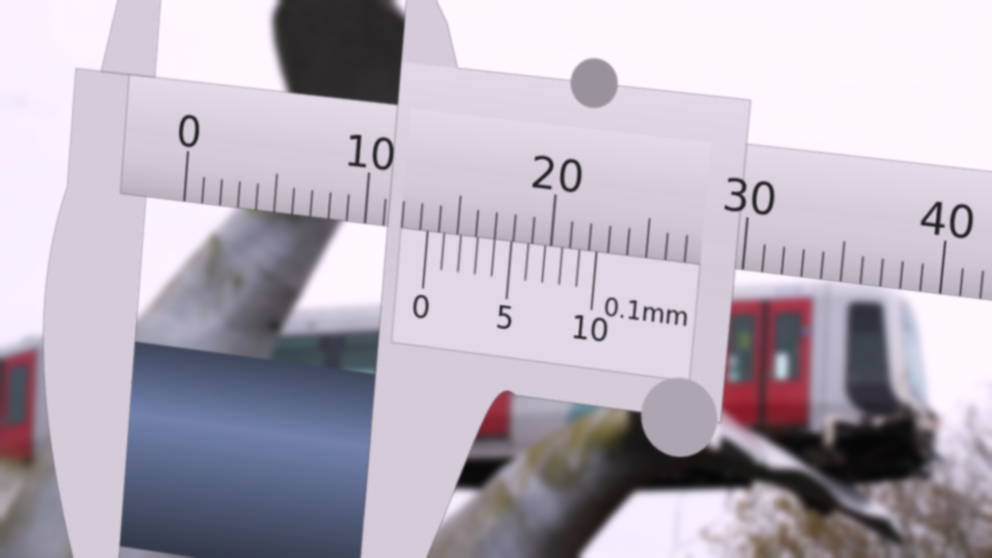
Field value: 13.4; mm
